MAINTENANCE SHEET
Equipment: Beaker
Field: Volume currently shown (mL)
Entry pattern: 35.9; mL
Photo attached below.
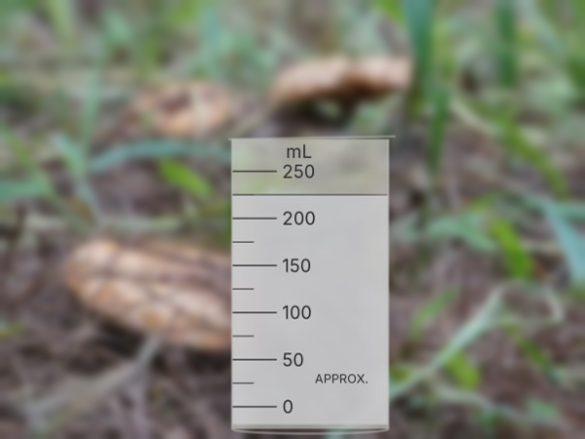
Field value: 225; mL
